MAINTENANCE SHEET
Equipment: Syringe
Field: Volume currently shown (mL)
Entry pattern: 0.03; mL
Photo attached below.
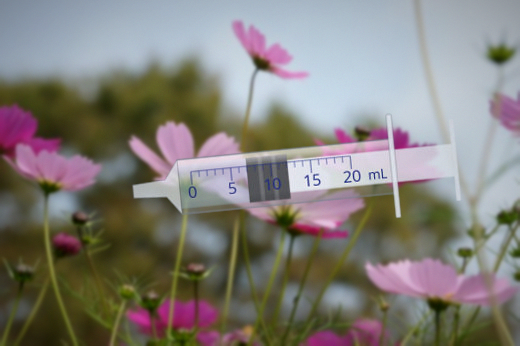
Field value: 7; mL
